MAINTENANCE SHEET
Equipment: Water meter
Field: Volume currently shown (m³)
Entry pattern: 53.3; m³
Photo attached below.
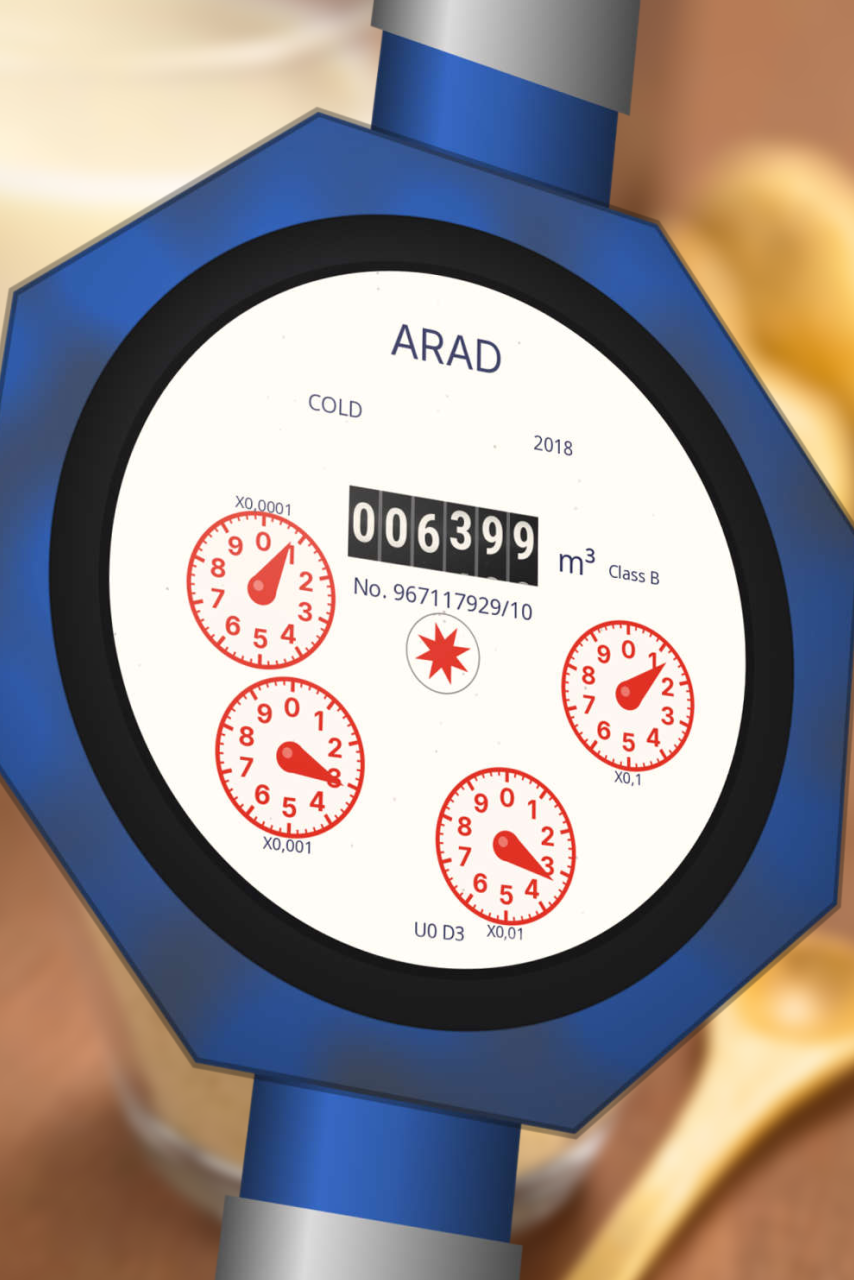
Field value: 6399.1330; m³
